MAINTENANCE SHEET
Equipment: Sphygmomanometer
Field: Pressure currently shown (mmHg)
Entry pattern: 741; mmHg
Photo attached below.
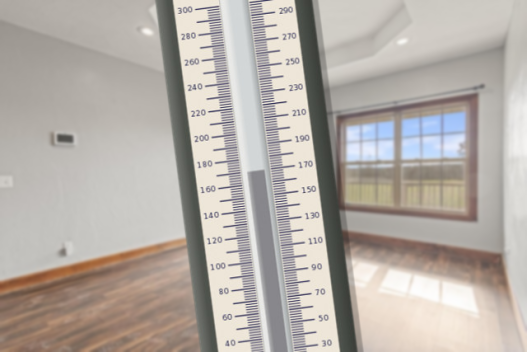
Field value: 170; mmHg
